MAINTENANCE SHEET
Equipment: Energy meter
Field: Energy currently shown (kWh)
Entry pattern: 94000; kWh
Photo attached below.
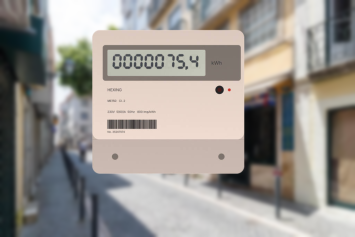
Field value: 75.4; kWh
